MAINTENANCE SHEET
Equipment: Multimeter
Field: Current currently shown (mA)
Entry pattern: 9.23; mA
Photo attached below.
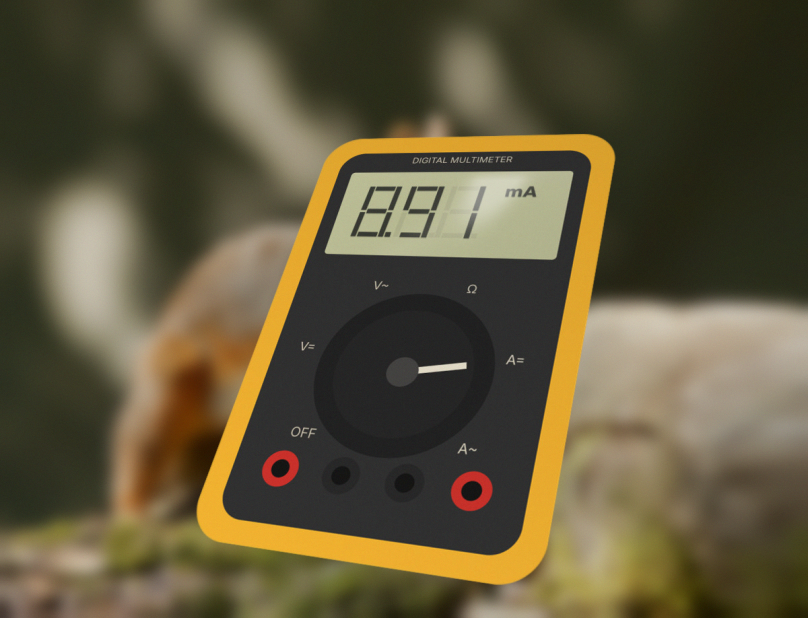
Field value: 8.91; mA
